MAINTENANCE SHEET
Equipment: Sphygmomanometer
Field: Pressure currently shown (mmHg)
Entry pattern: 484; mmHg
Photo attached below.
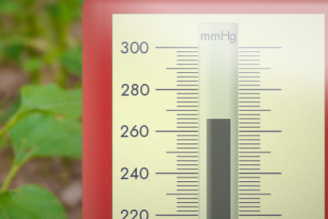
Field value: 266; mmHg
